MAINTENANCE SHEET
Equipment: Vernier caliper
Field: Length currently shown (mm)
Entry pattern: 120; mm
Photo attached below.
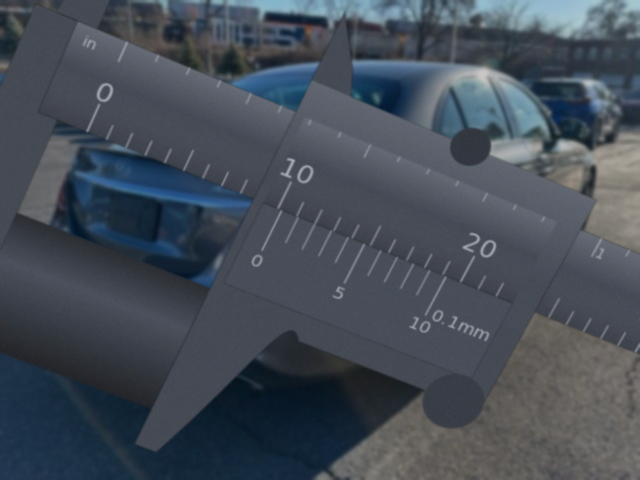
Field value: 10.2; mm
